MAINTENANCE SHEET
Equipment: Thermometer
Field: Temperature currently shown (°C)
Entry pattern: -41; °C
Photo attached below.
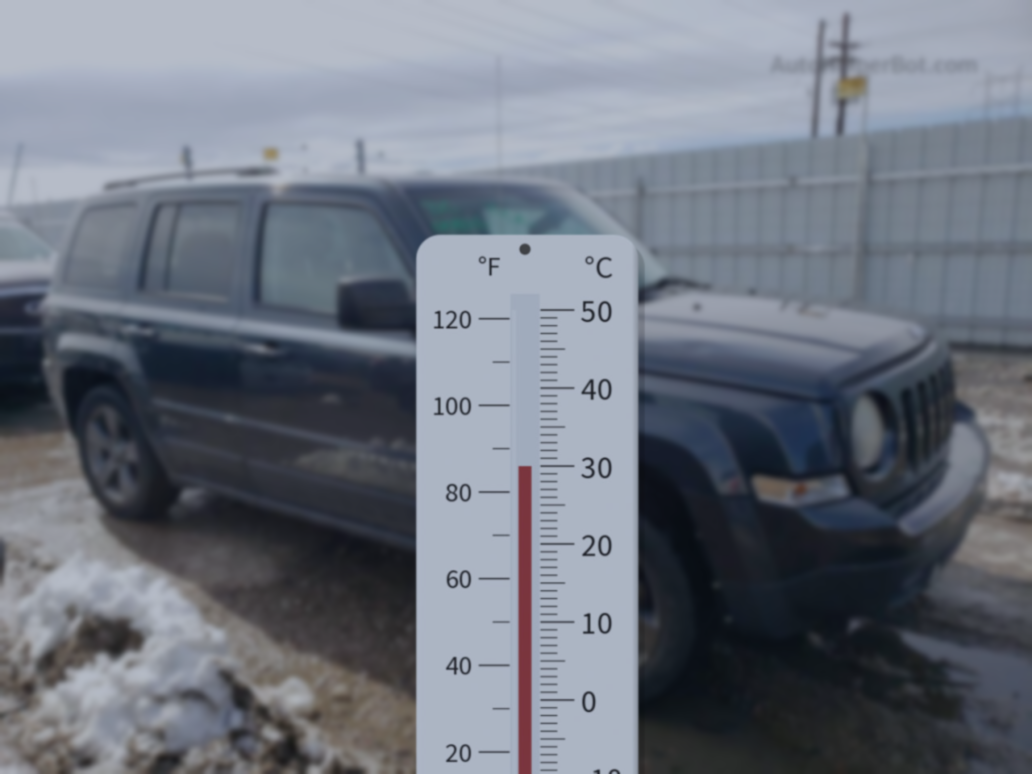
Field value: 30; °C
